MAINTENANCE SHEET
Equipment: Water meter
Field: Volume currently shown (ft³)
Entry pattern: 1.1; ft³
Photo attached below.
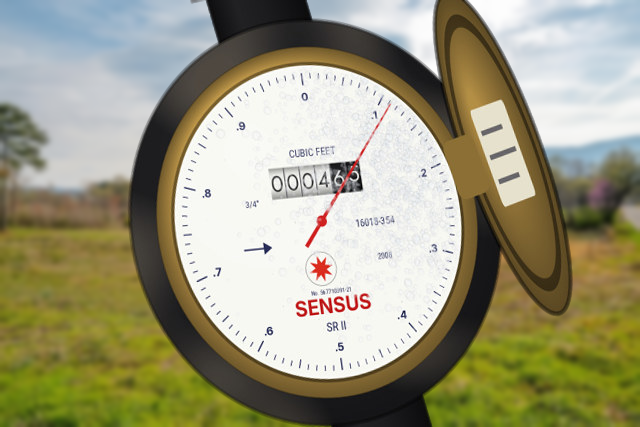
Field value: 465.11; ft³
